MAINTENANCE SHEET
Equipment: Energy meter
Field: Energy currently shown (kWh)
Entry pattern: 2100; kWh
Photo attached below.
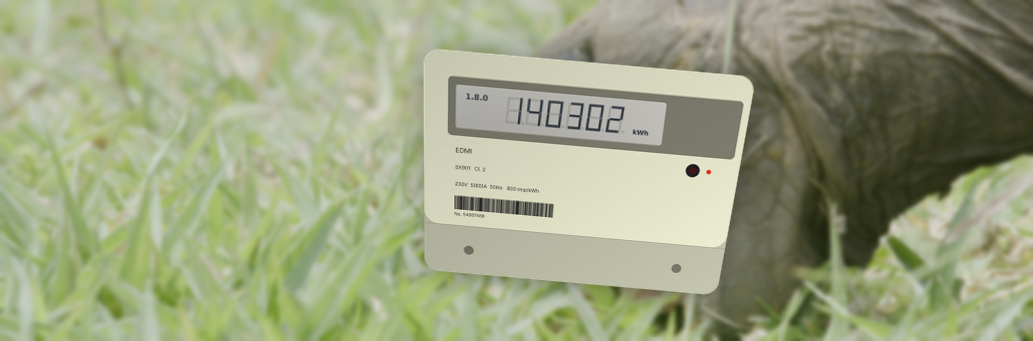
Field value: 140302; kWh
